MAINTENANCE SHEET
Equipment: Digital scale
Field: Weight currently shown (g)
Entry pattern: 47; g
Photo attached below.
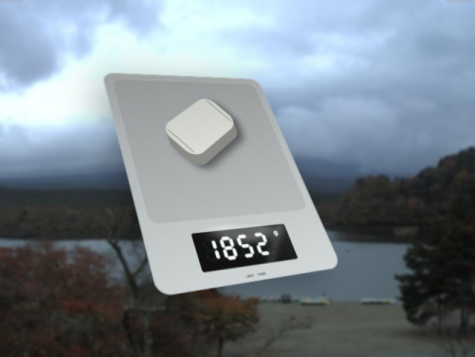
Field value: 1852; g
